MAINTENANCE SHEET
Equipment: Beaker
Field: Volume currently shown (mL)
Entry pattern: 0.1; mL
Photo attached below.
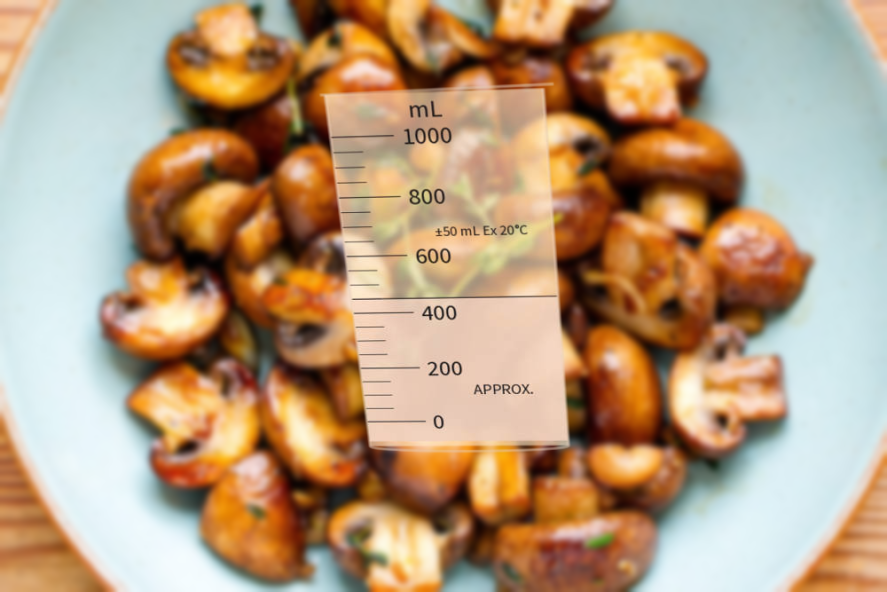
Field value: 450; mL
